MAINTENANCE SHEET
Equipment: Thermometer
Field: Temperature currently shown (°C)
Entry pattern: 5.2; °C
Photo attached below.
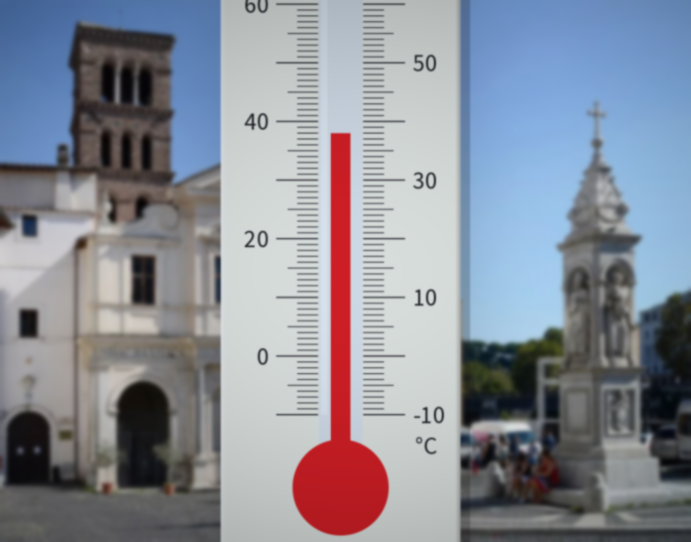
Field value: 38; °C
